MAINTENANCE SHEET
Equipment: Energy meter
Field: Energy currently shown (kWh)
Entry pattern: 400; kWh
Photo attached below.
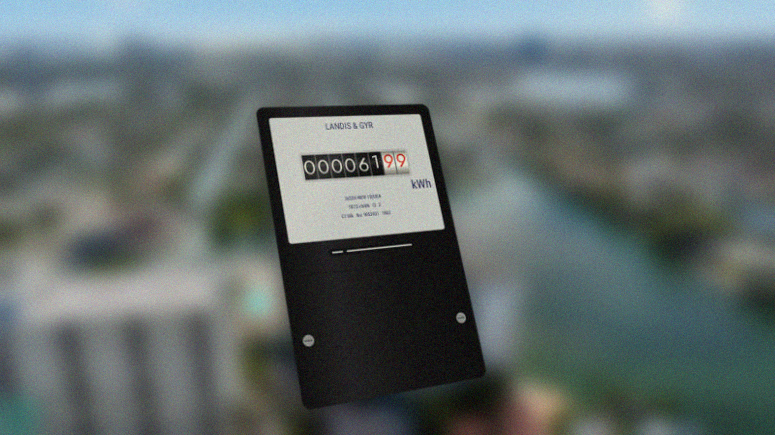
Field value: 61.99; kWh
